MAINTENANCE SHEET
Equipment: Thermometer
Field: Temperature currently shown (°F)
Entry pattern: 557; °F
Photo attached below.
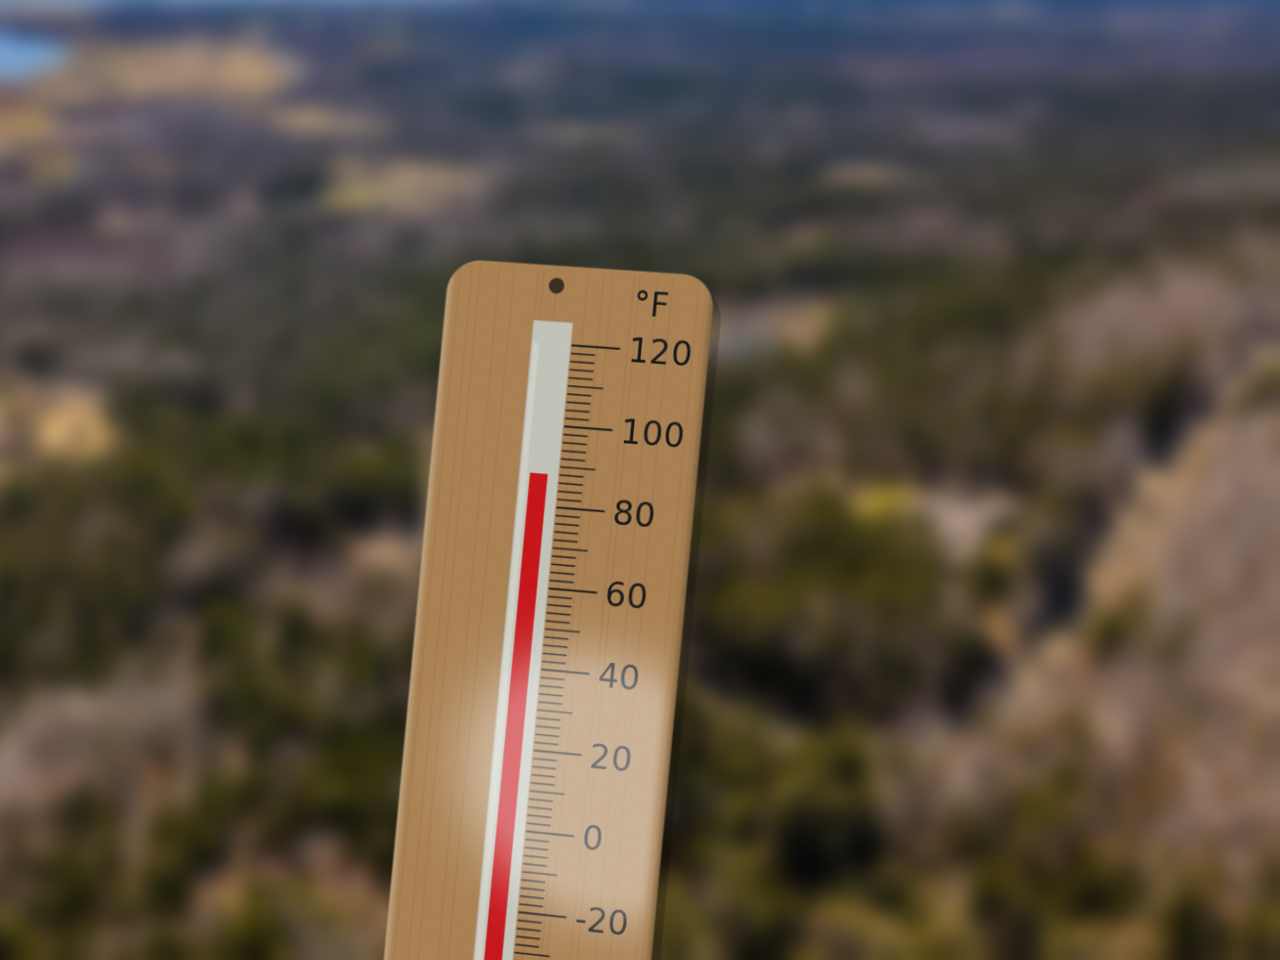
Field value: 88; °F
